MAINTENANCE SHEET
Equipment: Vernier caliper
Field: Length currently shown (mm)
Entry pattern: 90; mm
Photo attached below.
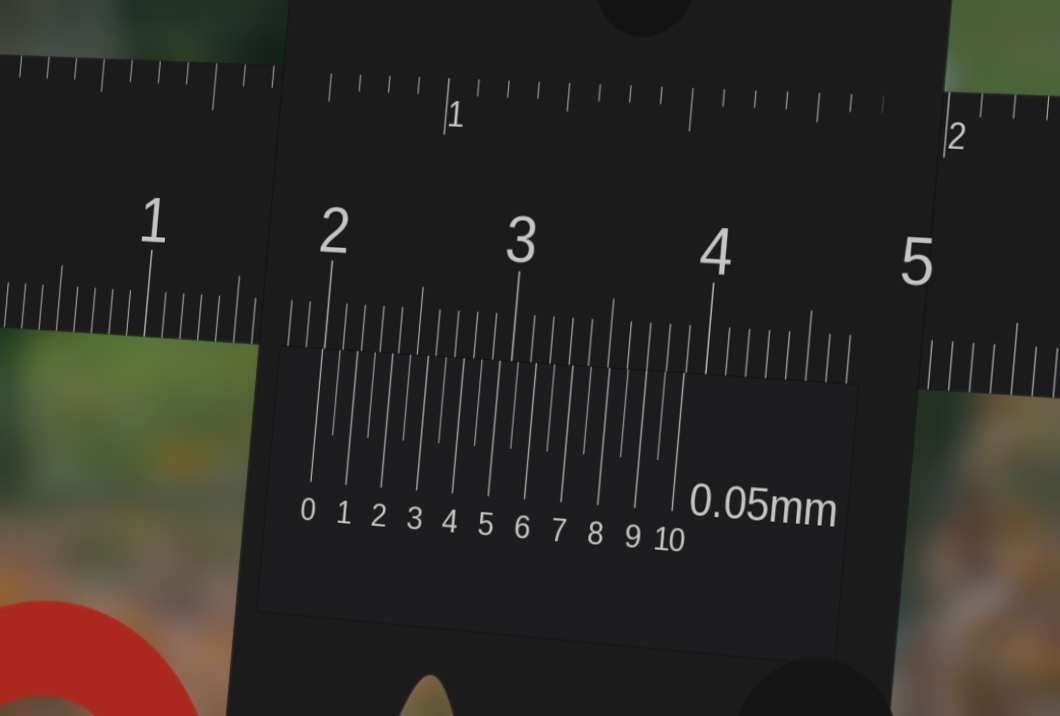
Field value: 19.9; mm
